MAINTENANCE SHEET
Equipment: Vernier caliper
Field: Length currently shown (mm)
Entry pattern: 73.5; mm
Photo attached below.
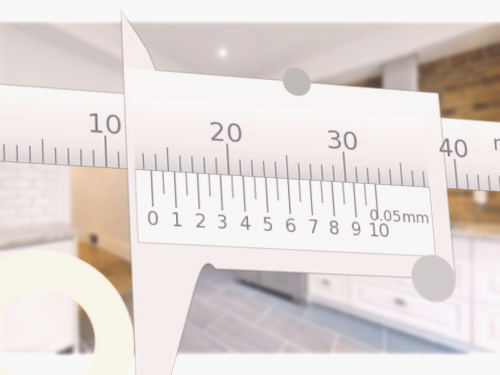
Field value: 13.6; mm
